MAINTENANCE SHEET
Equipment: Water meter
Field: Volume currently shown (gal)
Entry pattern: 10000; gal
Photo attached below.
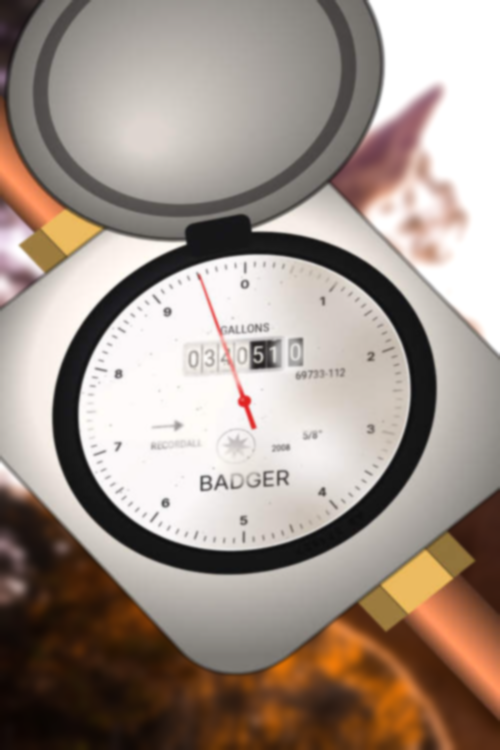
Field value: 340509.5; gal
